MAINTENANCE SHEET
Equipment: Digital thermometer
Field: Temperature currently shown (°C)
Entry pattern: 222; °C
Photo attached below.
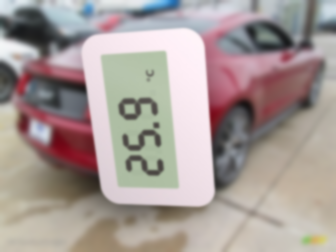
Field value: 25.9; °C
